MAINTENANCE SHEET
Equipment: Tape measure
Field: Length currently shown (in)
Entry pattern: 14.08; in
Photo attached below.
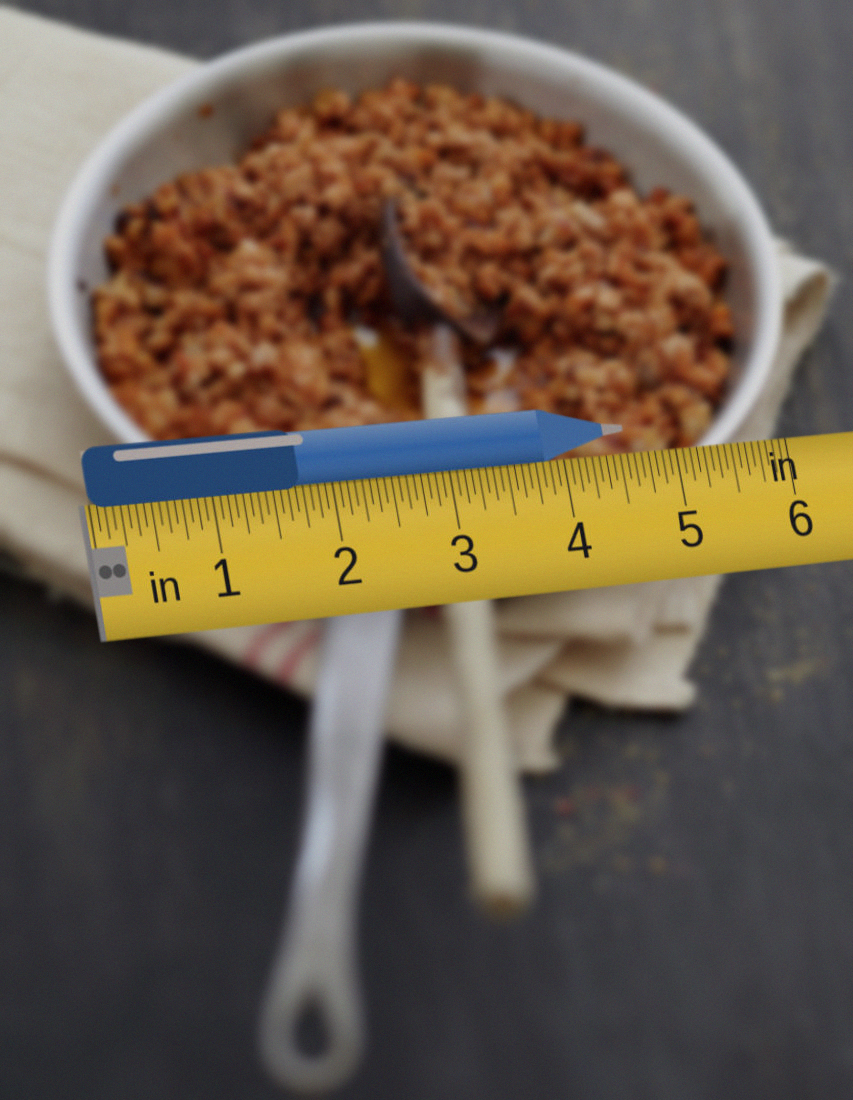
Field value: 4.5625; in
